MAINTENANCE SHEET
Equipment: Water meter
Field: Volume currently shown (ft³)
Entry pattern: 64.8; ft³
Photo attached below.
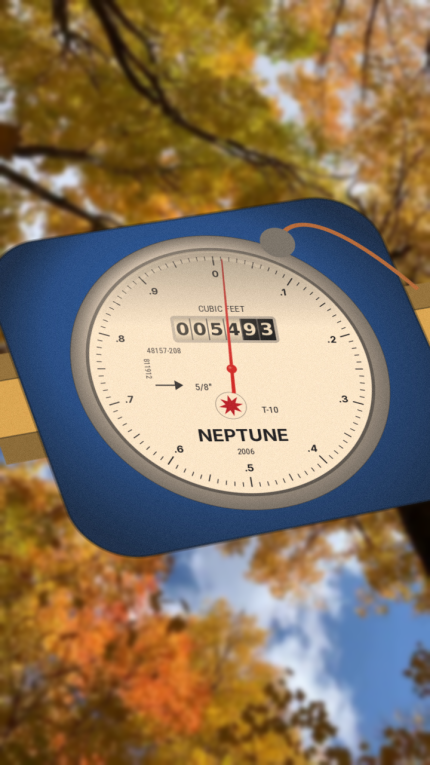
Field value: 5493.01; ft³
